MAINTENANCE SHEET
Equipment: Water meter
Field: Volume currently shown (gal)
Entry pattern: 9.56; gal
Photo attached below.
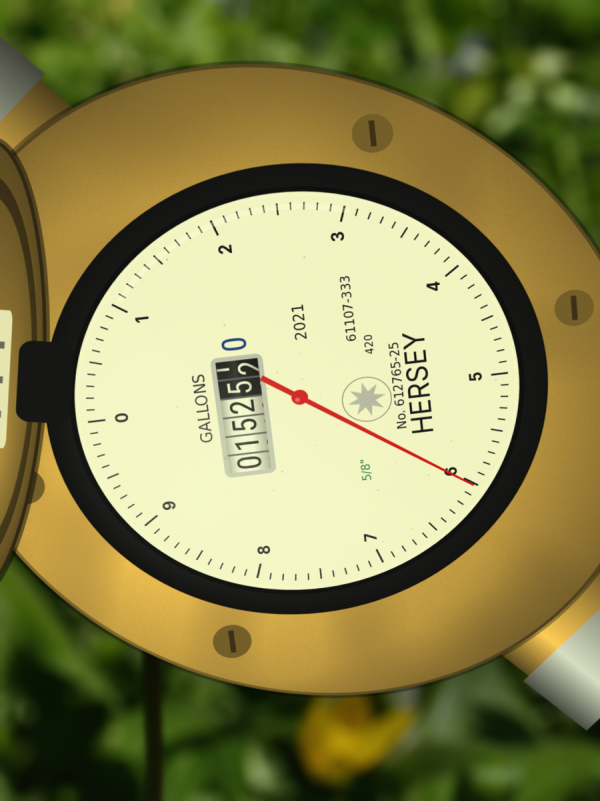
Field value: 152516.0; gal
